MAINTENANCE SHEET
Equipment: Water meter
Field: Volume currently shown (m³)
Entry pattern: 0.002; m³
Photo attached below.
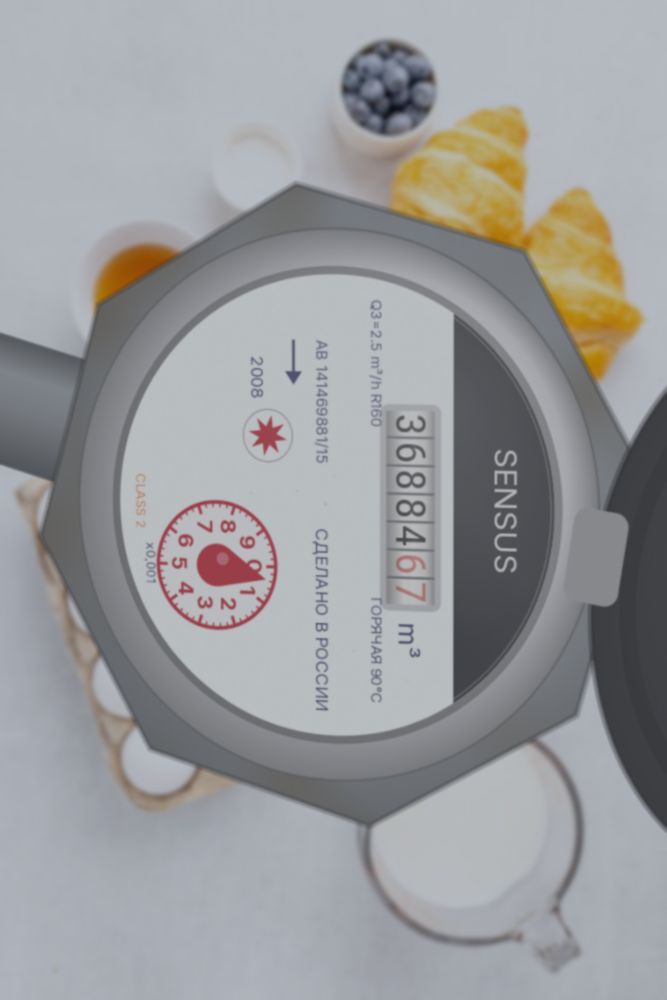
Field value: 36884.670; m³
